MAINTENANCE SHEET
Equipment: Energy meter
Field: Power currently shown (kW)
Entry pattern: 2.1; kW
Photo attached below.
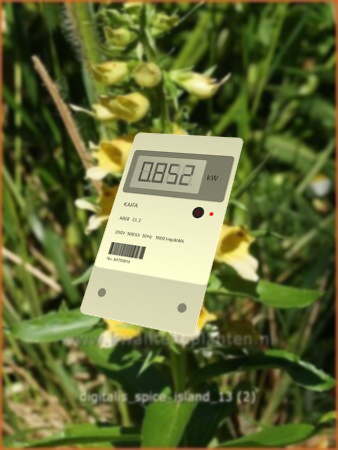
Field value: 0.852; kW
